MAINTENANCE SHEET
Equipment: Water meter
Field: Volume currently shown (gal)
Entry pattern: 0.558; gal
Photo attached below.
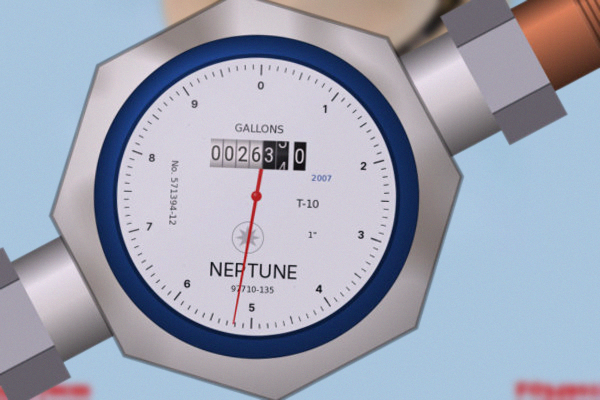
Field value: 26335.2; gal
